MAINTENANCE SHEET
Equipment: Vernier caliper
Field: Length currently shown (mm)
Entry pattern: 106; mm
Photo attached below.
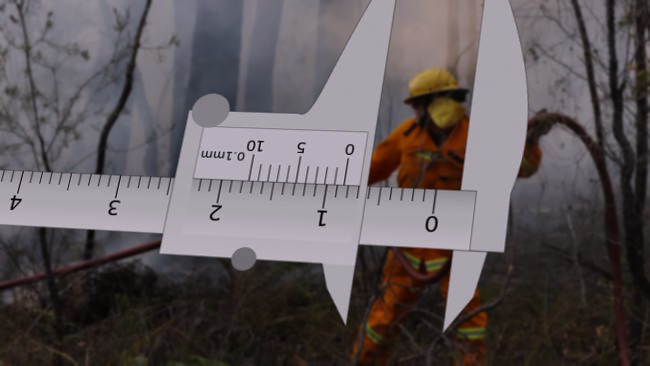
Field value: 8.4; mm
